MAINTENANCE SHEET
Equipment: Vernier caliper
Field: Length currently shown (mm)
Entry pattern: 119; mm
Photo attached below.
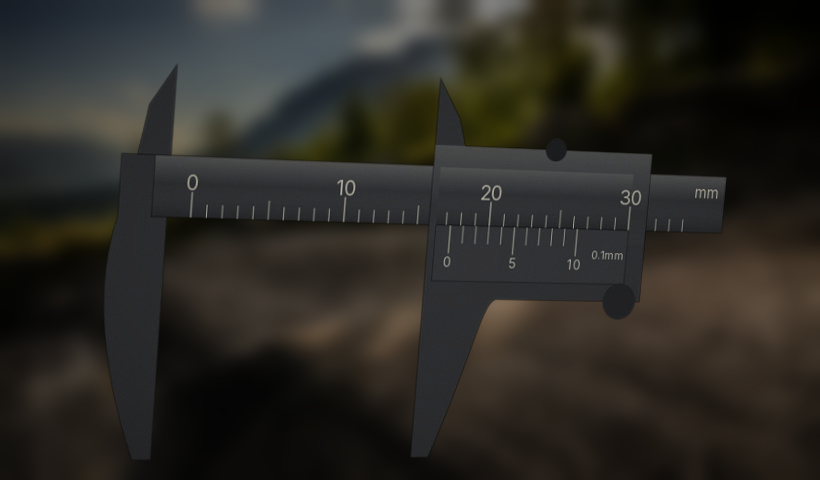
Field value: 17.3; mm
